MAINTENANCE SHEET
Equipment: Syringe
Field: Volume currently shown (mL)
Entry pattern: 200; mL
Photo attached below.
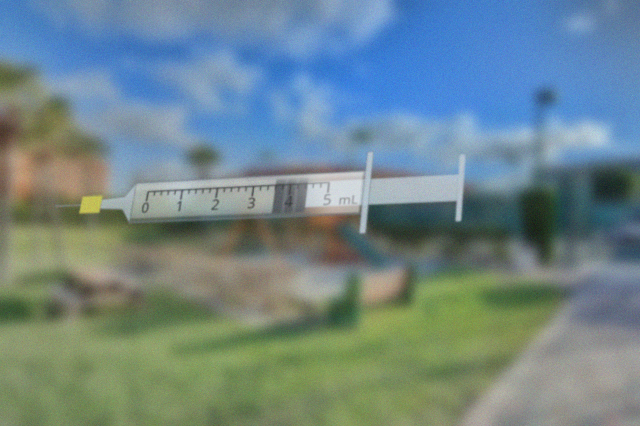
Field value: 3.6; mL
